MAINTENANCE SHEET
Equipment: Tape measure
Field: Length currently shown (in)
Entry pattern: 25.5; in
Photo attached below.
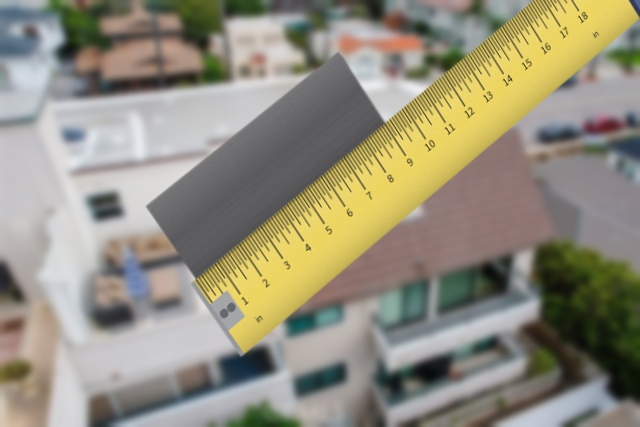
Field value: 9; in
